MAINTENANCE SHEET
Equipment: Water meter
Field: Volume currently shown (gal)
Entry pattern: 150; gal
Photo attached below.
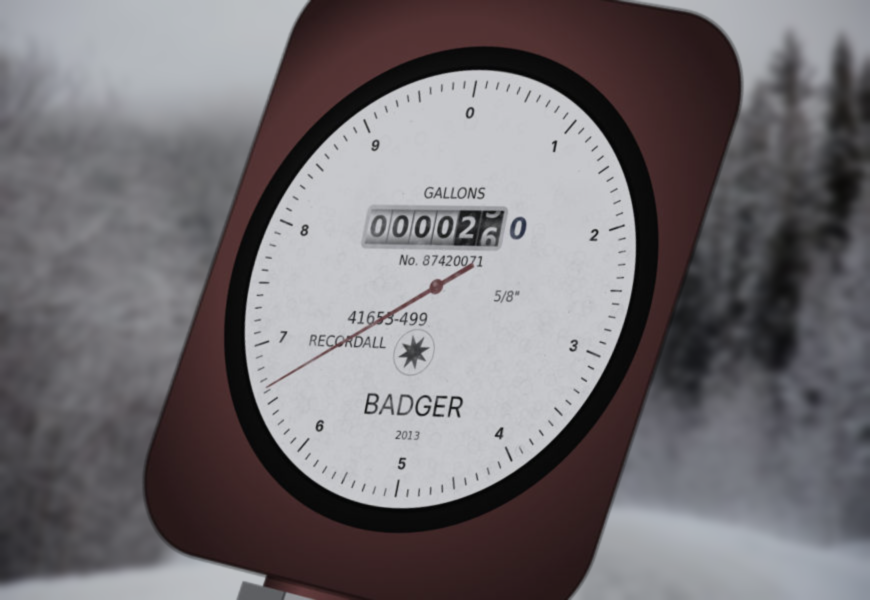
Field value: 256.6; gal
